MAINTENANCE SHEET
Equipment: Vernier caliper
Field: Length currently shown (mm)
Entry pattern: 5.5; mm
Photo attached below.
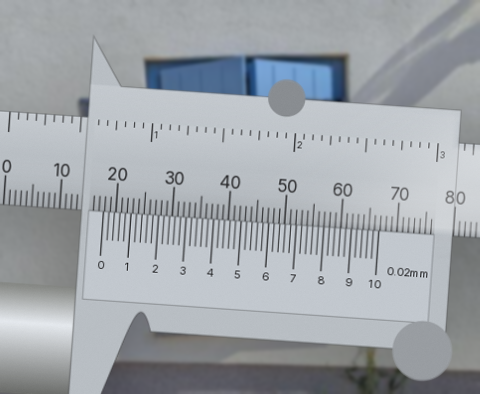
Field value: 17.8; mm
